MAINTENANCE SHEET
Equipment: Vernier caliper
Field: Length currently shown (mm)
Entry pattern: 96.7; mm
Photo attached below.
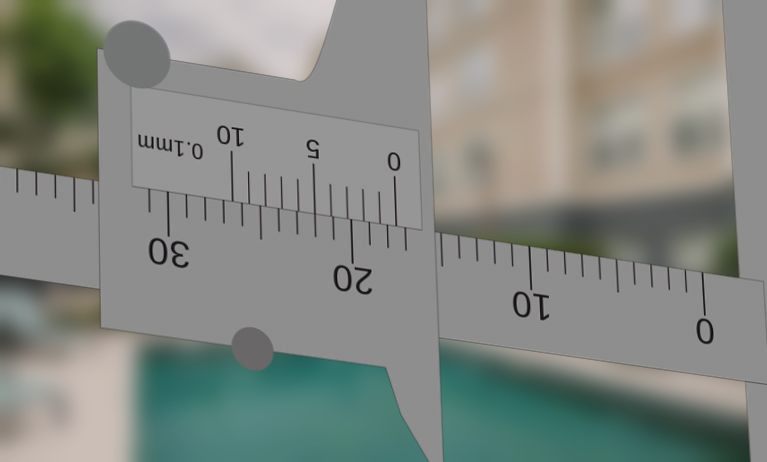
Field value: 17.5; mm
